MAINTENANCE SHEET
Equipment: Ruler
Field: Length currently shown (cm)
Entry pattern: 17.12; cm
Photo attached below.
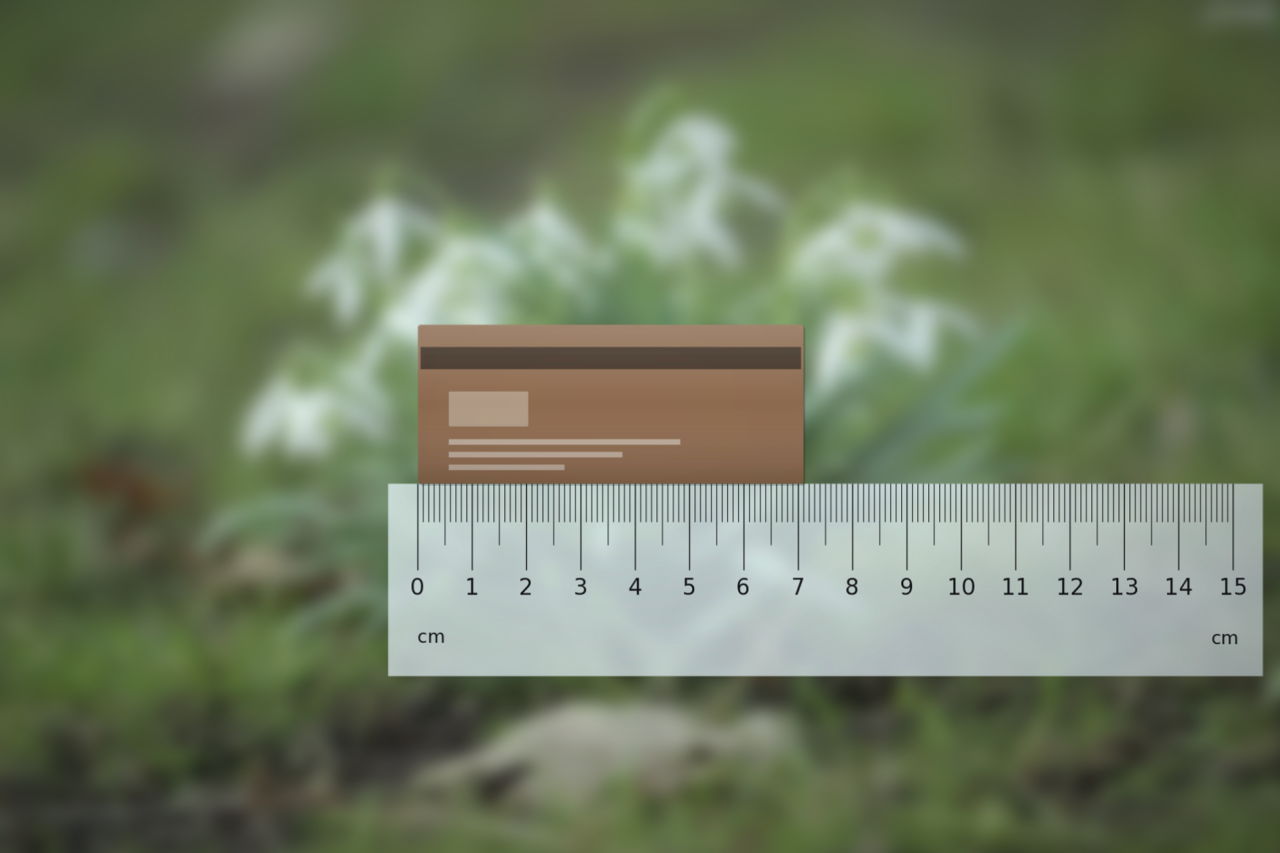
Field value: 7.1; cm
